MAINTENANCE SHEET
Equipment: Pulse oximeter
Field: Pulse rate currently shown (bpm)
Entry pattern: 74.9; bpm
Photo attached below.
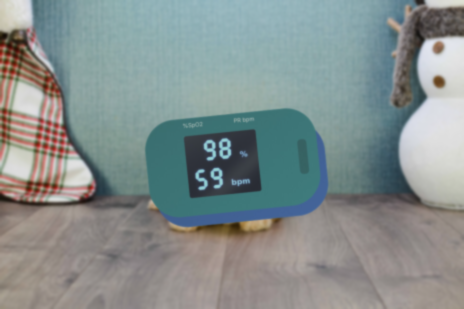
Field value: 59; bpm
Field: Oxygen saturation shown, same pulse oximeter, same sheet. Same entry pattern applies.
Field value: 98; %
